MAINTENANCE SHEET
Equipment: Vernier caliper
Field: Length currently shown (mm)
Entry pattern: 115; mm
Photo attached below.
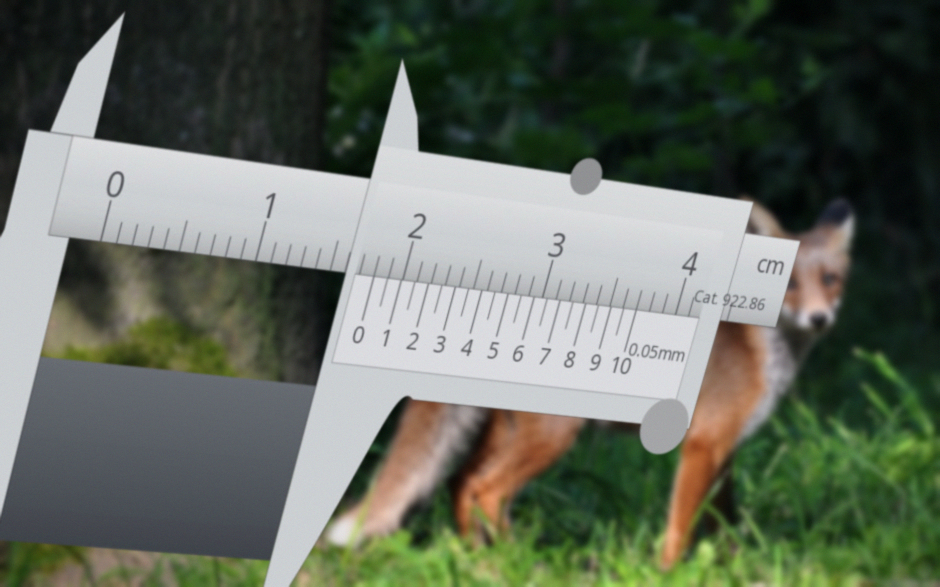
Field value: 18.0; mm
